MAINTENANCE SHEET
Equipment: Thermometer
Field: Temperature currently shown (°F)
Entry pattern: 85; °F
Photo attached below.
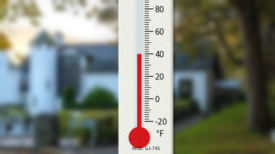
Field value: 40; °F
